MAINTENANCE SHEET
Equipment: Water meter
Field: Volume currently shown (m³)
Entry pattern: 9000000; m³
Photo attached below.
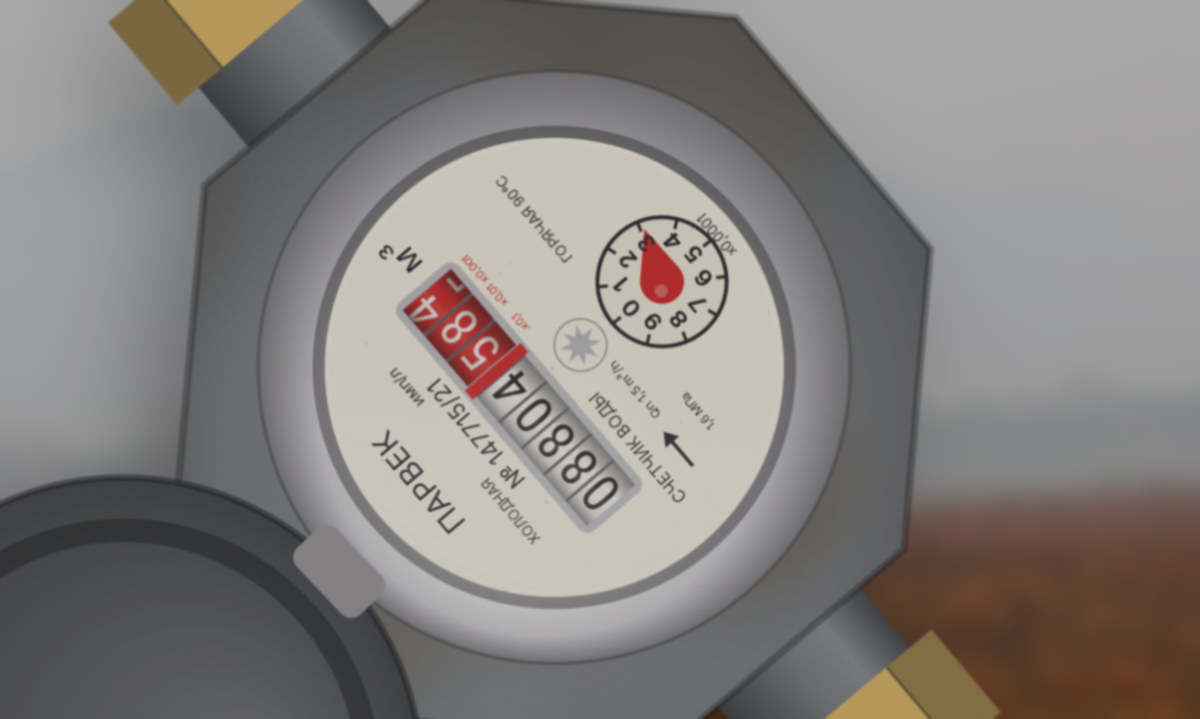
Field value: 8804.5843; m³
